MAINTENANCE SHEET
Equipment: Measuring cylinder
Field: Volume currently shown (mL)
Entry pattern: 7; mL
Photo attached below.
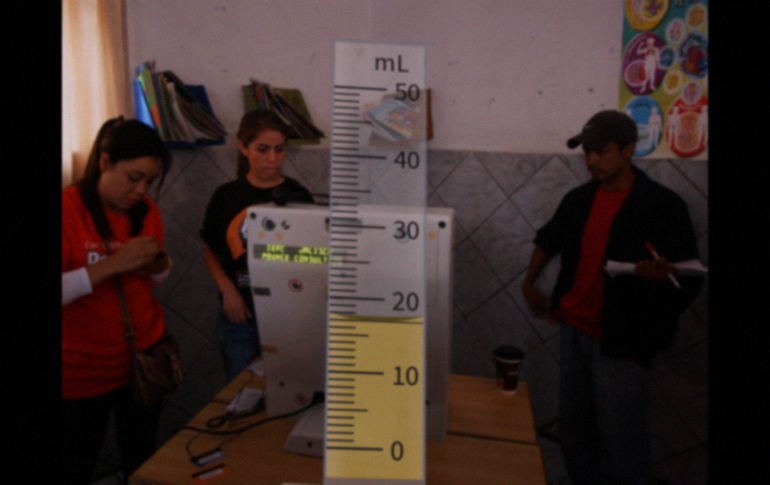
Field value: 17; mL
